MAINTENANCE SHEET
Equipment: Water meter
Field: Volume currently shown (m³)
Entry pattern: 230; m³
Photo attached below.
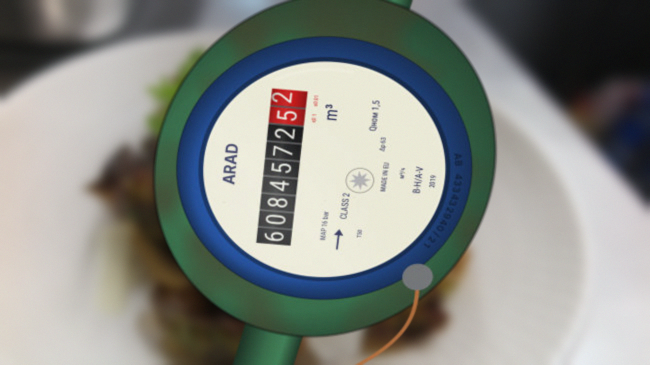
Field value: 6084572.52; m³
